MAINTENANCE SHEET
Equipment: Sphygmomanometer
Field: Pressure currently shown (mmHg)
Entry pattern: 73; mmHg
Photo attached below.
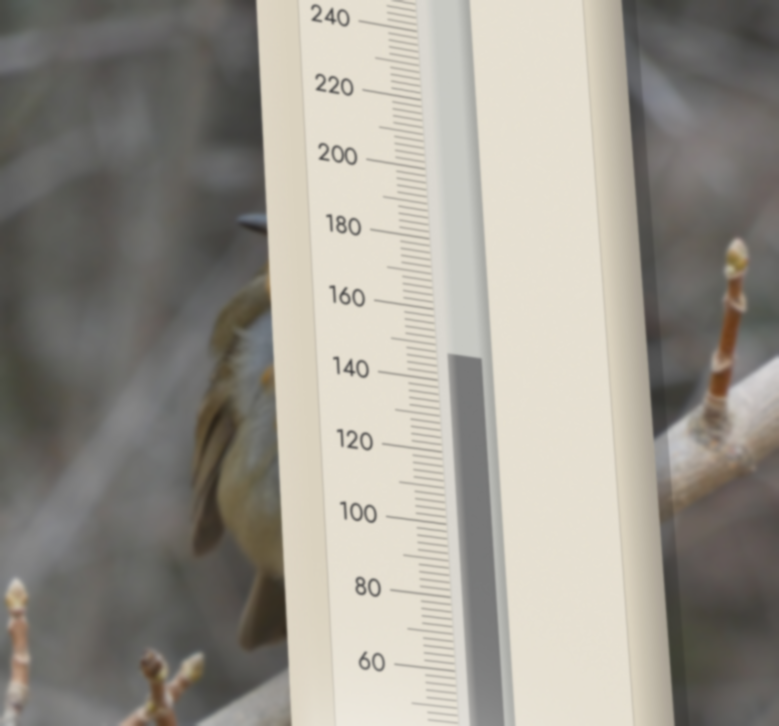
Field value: 148; mmHg
